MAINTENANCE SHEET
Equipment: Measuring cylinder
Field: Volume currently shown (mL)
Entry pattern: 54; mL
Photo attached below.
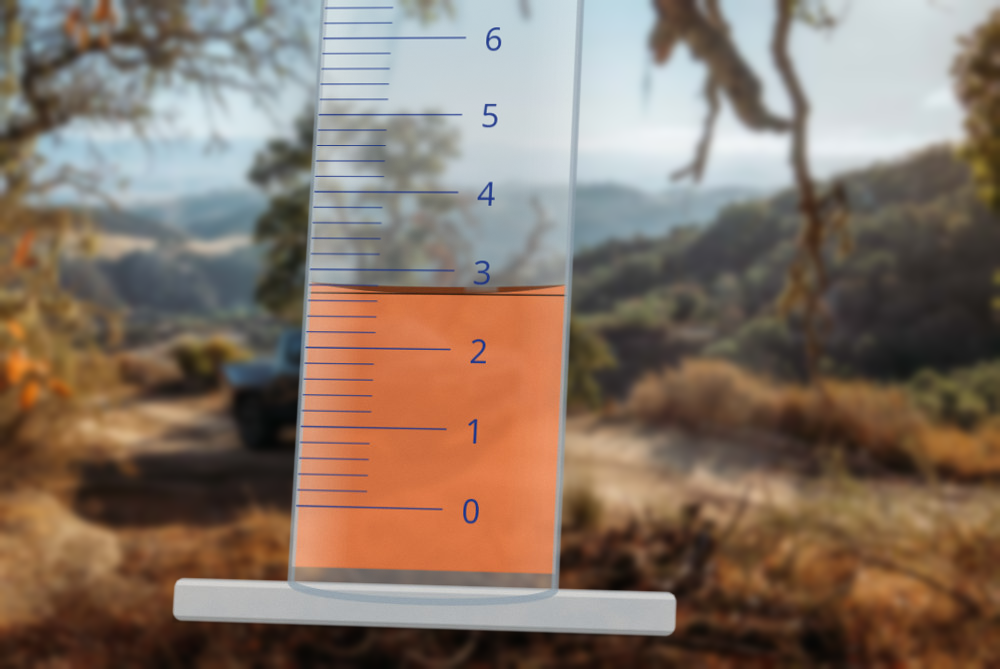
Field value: 2.7; mL
